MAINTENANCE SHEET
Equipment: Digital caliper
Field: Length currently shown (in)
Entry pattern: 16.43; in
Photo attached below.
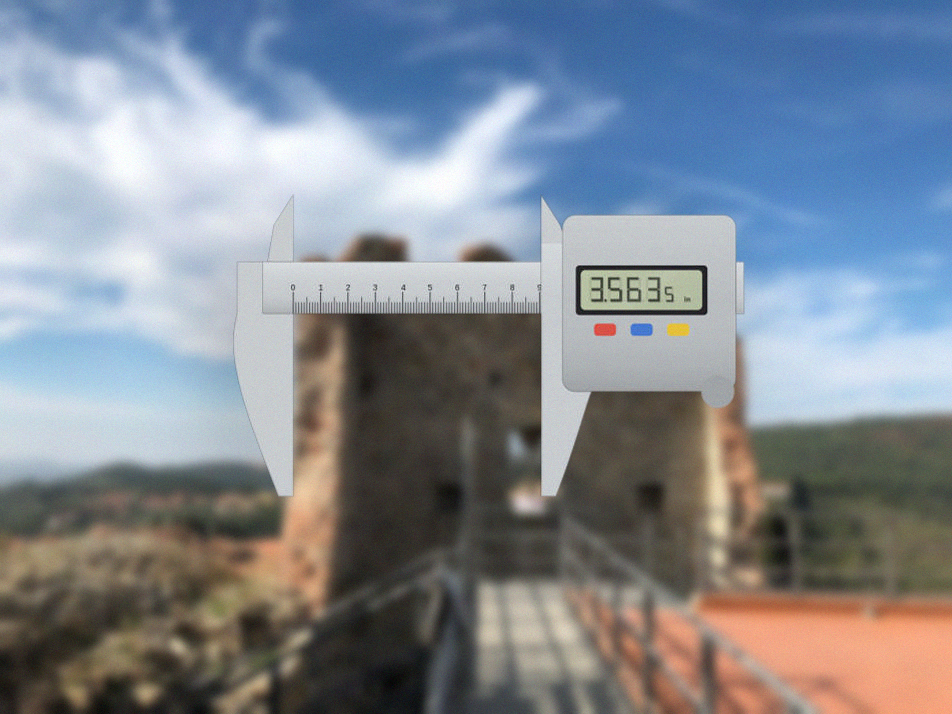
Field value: 3.5635; in
